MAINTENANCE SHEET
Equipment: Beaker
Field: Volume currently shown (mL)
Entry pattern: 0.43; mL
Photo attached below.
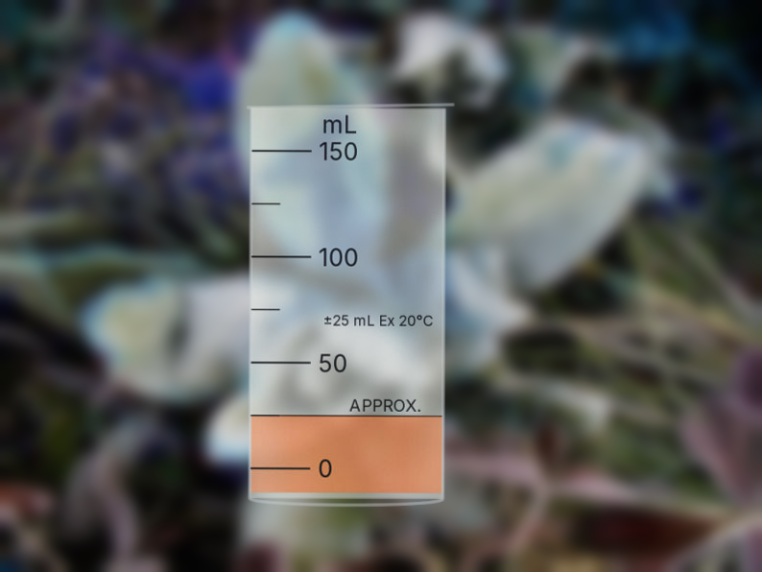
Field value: 25; mL
